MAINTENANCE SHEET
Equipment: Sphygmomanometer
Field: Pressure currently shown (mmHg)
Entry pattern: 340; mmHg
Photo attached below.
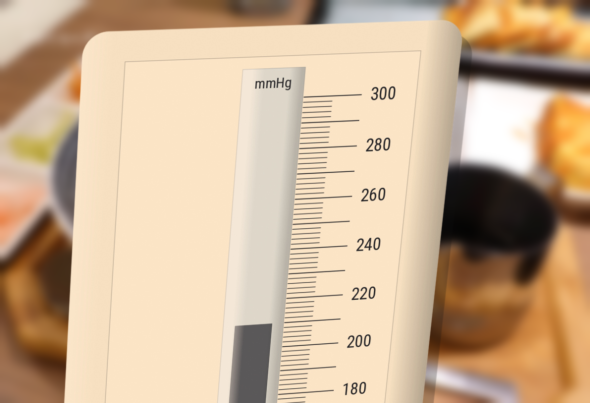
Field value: 210; mmHg
